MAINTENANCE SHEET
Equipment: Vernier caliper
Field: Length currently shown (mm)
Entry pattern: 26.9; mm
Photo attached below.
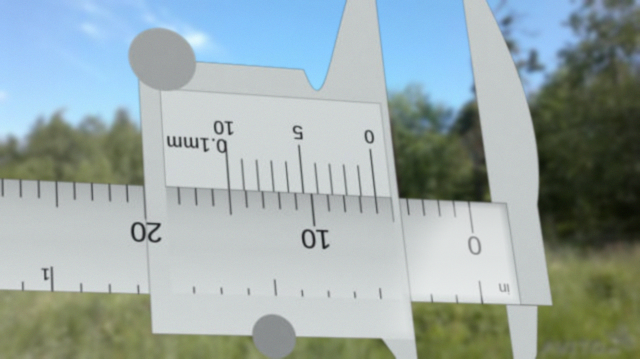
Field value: 6.0; mm
